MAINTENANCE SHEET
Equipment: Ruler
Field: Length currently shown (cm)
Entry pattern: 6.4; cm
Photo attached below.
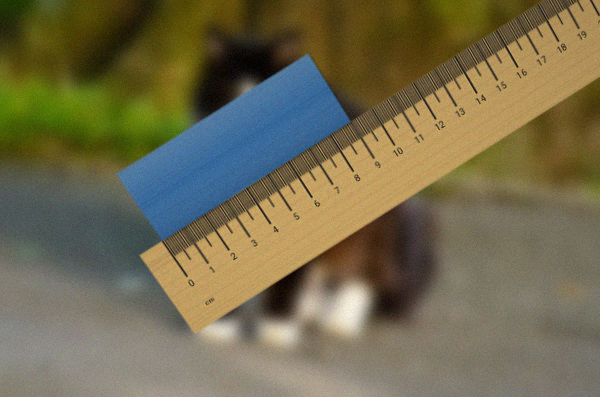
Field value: 9; cm
